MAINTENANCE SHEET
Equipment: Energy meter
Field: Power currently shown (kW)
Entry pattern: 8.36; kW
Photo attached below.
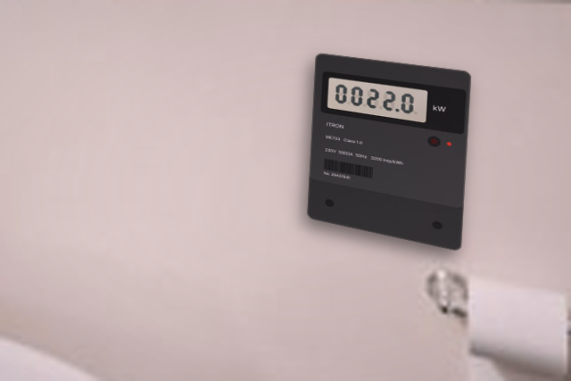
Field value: 22.0; kW
